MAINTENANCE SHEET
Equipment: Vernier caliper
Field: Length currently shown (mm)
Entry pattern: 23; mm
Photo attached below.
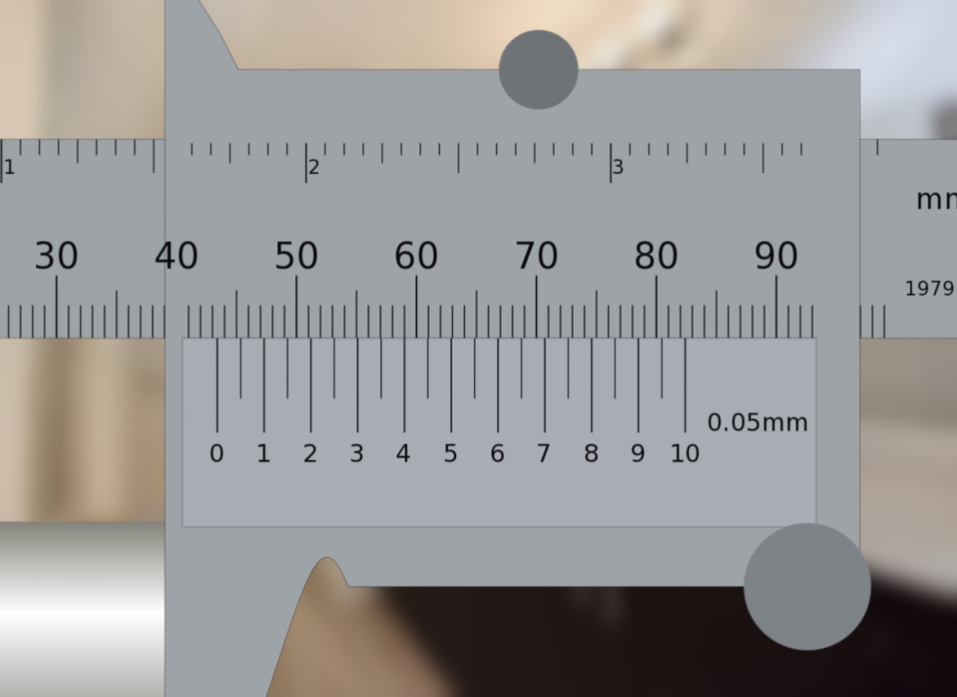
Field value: 43.4; mm
